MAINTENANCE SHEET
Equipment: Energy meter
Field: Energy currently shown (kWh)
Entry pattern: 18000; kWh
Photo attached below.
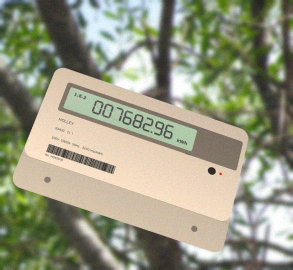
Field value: 7682.96; kWh
